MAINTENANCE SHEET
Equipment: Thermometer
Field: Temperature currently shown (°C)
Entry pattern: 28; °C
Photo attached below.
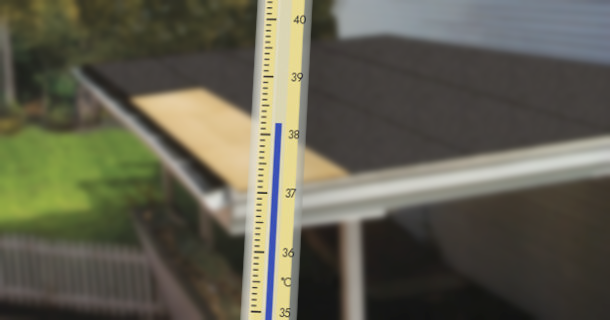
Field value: 38.2; °C
